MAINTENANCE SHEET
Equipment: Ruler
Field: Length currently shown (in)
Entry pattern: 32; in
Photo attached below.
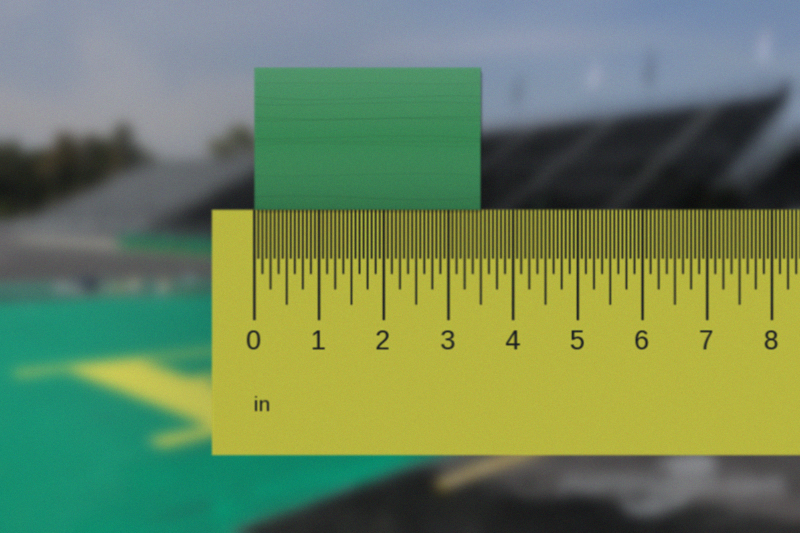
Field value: 3.5; in
